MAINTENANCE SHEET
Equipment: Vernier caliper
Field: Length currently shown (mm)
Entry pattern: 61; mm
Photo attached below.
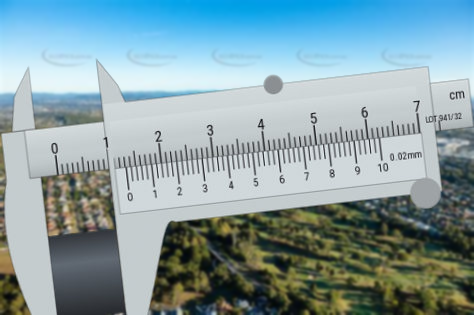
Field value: 13.2; mm
